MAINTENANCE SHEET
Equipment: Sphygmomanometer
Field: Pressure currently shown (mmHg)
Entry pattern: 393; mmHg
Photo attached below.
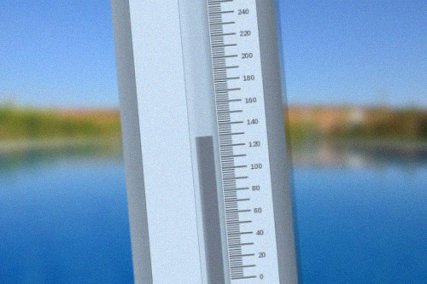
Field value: 130; mmHg
